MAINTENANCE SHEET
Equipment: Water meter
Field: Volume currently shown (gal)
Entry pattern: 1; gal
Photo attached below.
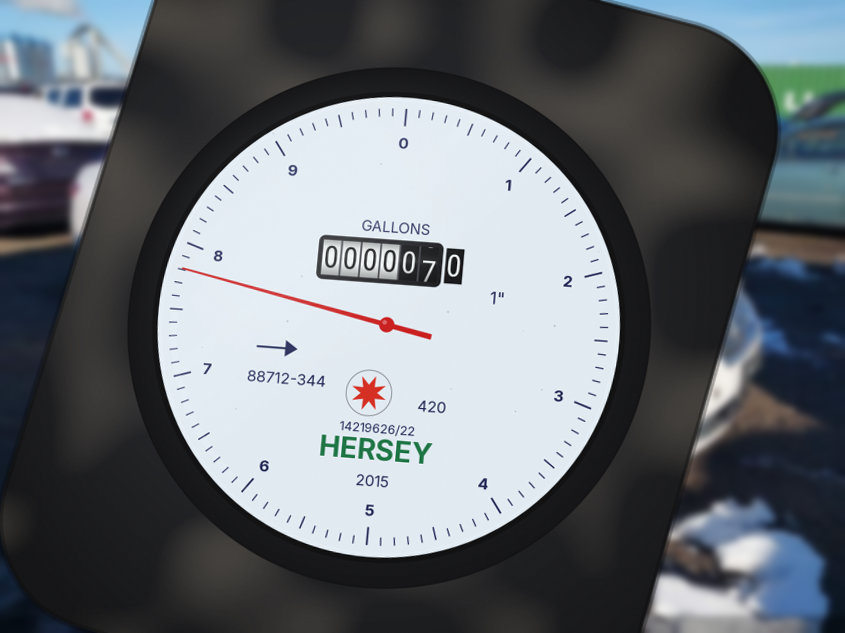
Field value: 67.8; gal
